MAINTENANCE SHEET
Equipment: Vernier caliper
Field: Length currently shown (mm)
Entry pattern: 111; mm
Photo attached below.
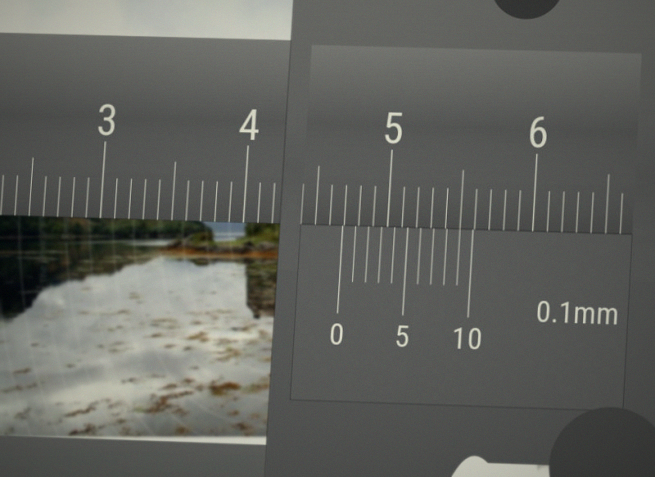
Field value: 46.9; mm
